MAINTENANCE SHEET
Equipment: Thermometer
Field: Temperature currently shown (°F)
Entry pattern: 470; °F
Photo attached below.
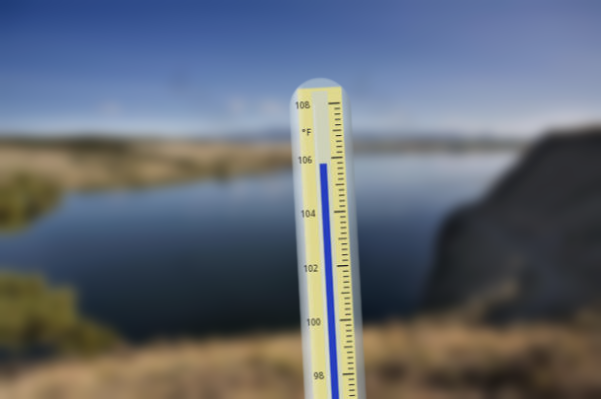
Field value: 105.8; °F
